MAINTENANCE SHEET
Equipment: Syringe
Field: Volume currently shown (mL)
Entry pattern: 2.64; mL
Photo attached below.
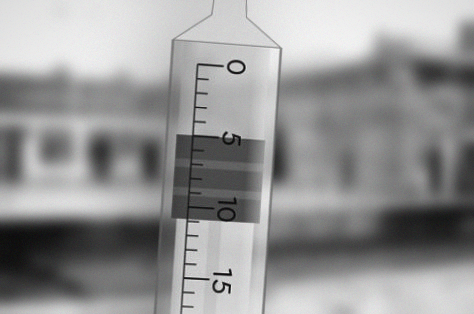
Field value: 5; mL
